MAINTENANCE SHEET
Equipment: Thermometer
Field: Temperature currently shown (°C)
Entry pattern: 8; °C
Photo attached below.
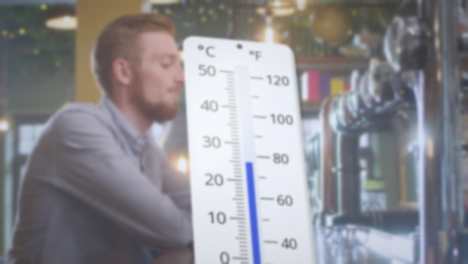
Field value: 25; °C
